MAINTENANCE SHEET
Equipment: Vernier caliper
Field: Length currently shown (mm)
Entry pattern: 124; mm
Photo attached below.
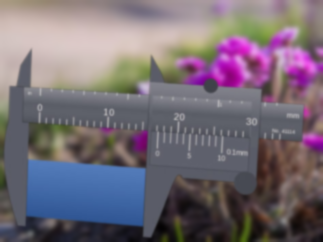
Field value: 17.2; mm
